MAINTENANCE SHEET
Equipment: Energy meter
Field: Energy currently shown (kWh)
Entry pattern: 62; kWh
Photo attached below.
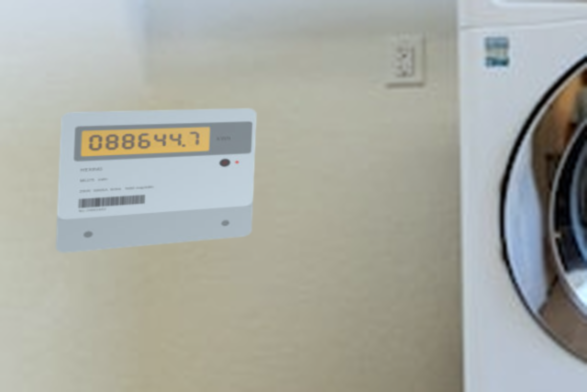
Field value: 88644.7; kWh
